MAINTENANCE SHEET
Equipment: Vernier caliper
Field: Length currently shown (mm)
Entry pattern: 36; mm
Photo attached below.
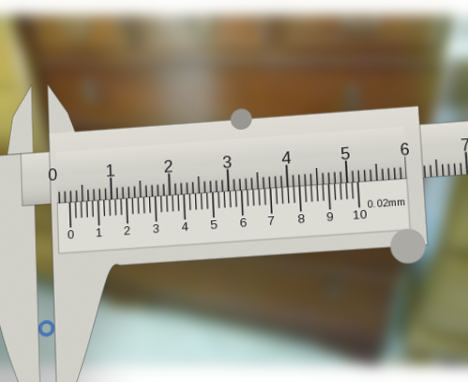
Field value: 2.8; mm
